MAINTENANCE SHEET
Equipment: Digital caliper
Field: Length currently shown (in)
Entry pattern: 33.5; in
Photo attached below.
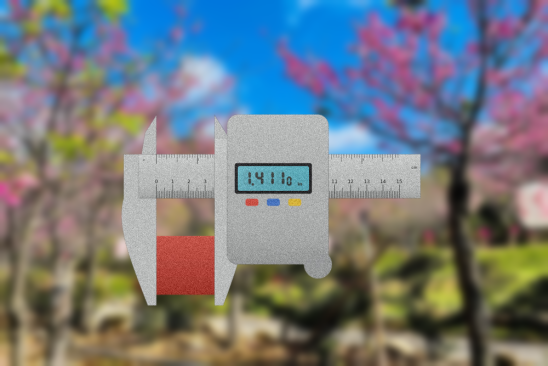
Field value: 1.4110; in
